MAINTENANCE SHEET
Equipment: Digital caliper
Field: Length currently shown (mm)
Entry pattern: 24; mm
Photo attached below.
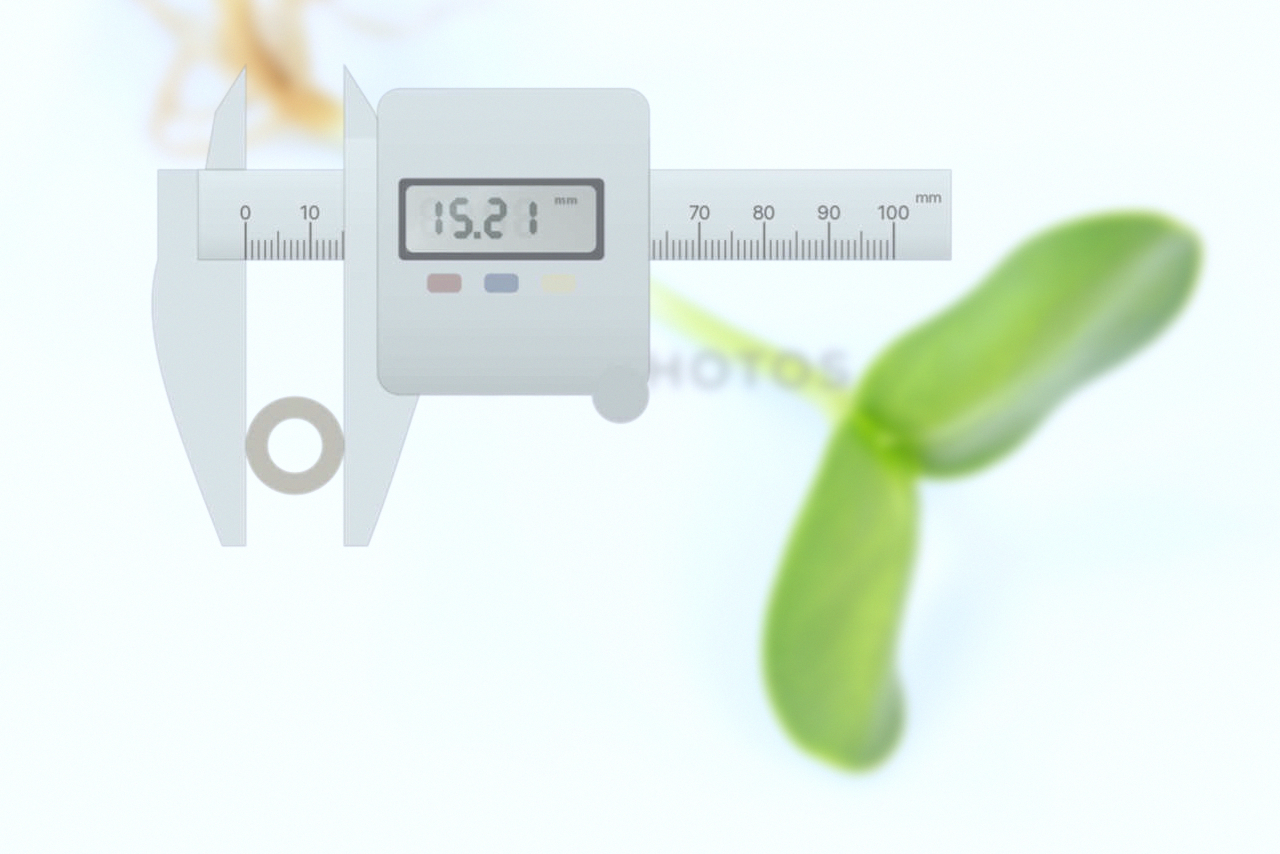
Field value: 15.21; mm
